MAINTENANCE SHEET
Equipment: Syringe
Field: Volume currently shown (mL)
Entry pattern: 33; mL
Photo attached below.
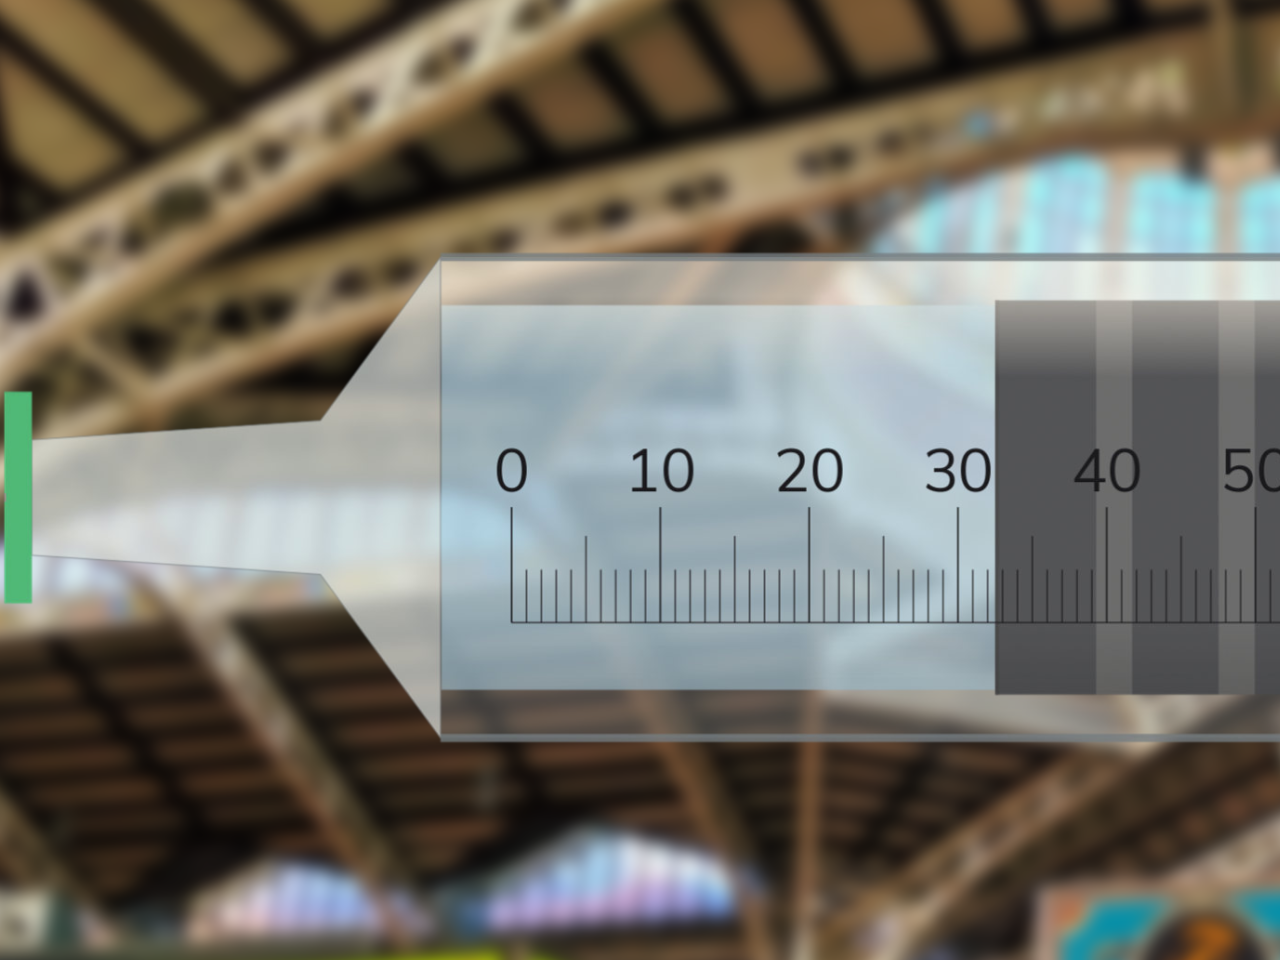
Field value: 32.5; mL
